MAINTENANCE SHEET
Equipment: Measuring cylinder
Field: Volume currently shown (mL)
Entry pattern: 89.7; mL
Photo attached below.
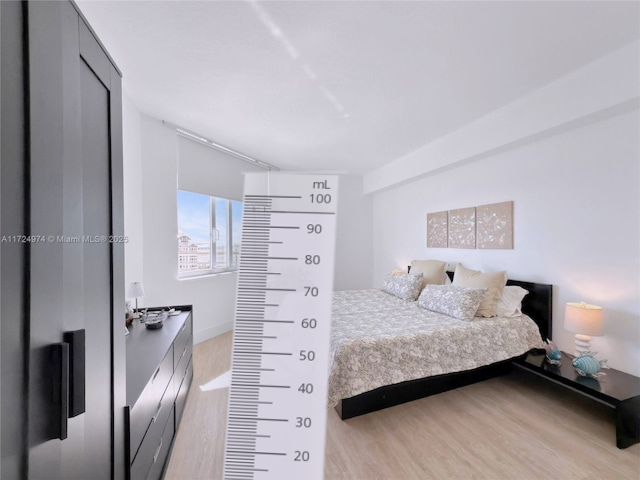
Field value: 95; mL
